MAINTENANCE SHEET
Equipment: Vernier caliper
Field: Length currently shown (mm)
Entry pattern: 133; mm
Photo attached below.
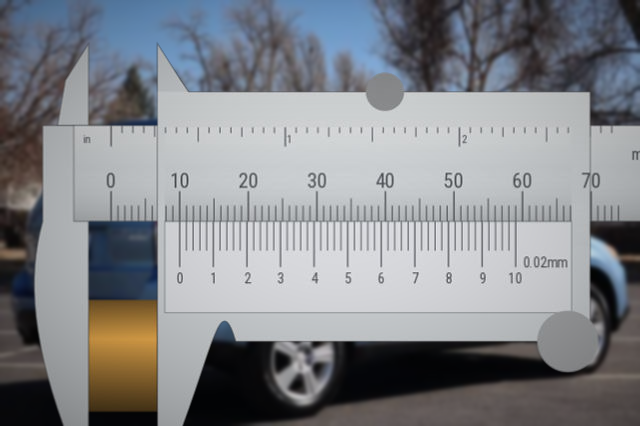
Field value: 10.0; mm
